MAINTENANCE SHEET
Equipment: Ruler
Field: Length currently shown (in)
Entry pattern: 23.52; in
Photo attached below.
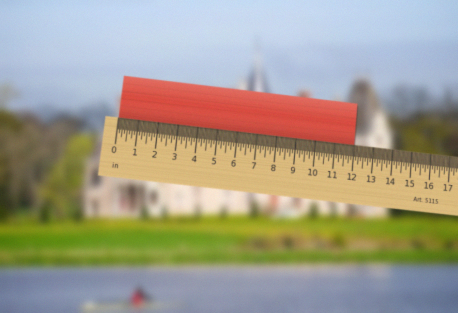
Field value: 12; in
